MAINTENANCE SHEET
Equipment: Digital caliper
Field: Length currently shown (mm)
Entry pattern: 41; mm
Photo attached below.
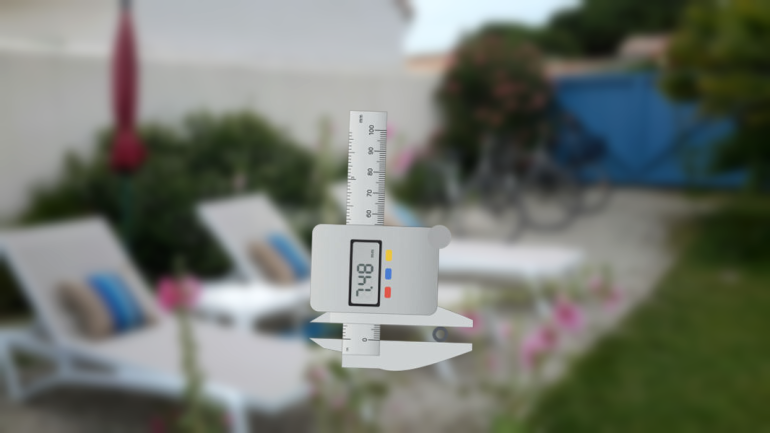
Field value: 7.48; mm
